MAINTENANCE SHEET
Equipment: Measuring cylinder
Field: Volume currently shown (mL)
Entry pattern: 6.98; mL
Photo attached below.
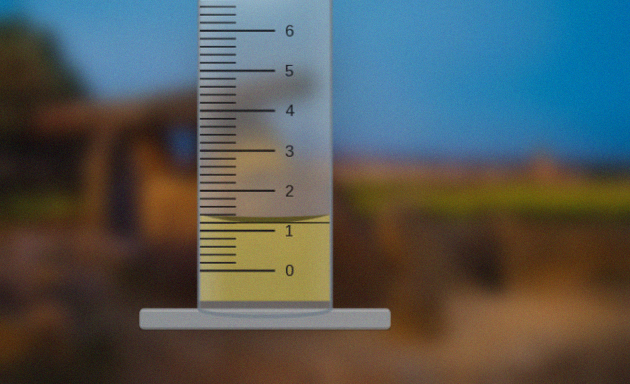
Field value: 1.2; mL
